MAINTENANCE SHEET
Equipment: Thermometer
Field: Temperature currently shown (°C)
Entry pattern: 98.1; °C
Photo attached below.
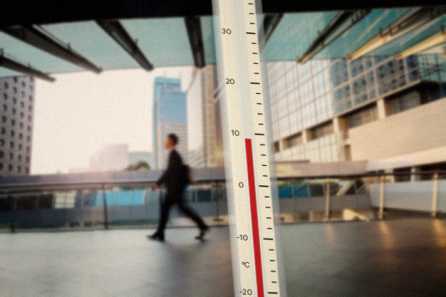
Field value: 9; °C
